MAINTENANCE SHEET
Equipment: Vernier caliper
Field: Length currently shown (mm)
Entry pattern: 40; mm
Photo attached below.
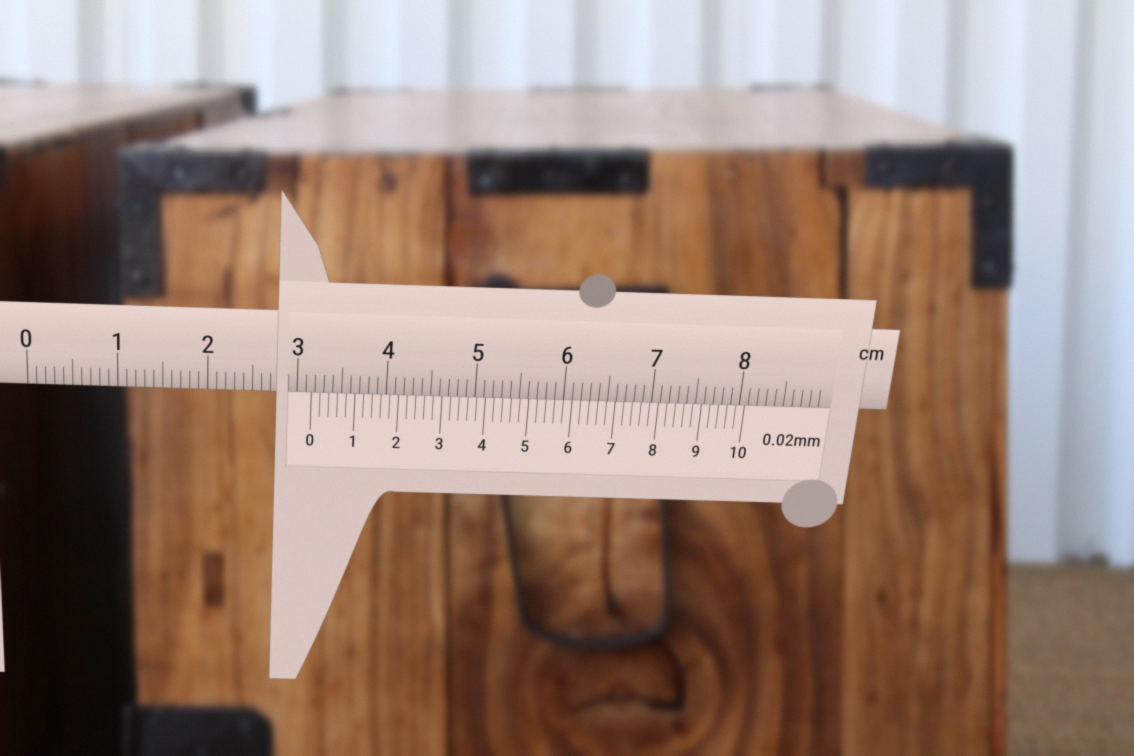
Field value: 31.6; mm
